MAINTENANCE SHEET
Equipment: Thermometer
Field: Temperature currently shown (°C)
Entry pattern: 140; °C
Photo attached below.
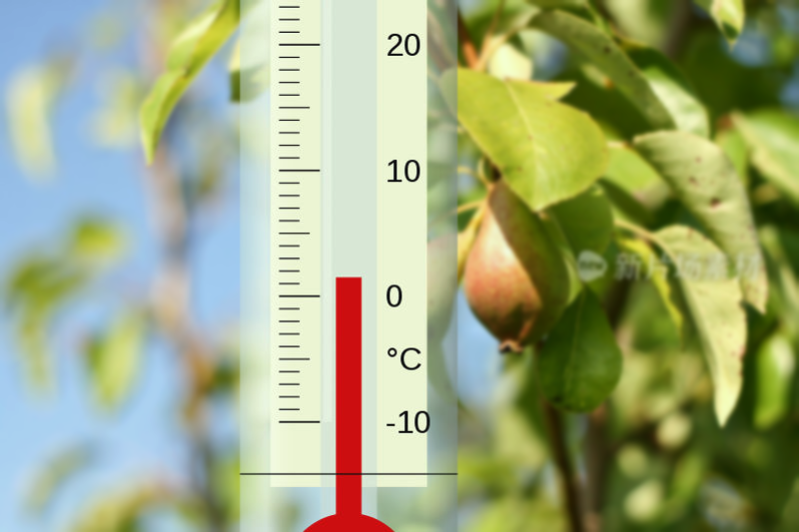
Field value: 1.5; °C
